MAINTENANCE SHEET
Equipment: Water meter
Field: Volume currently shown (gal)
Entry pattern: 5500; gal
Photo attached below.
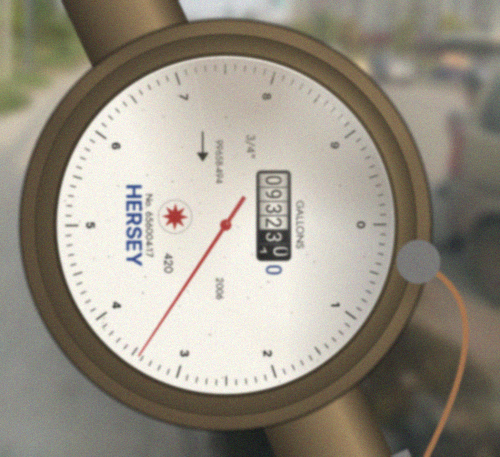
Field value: 932303.4; gal
